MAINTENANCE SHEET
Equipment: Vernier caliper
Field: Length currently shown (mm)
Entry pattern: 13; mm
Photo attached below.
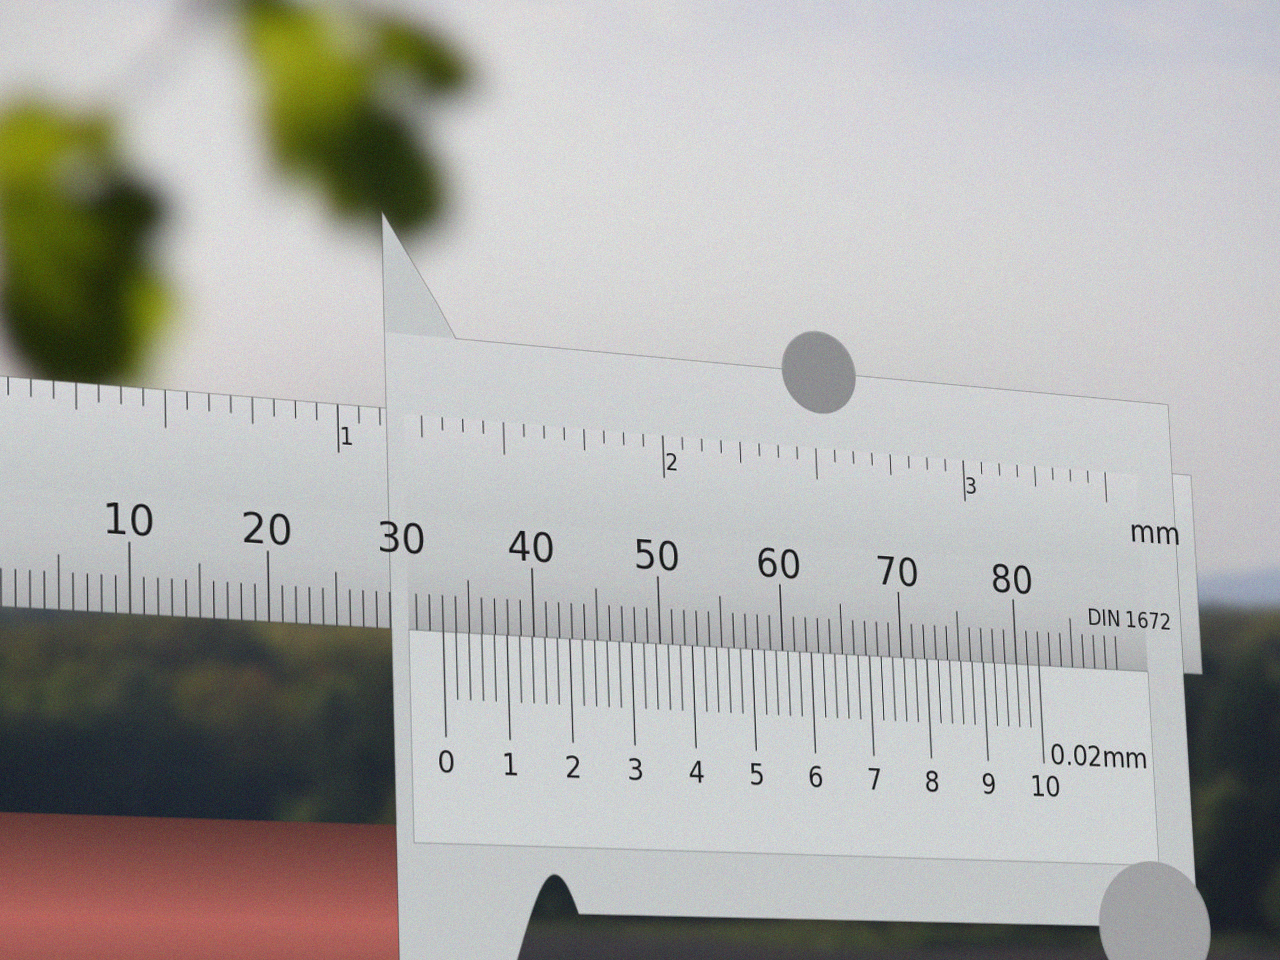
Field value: 33.0; mm
